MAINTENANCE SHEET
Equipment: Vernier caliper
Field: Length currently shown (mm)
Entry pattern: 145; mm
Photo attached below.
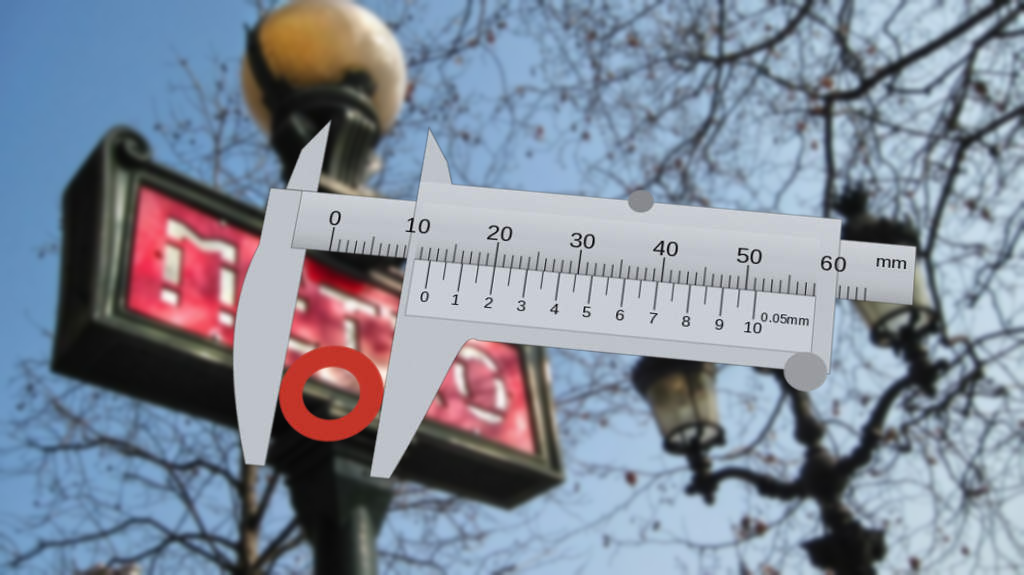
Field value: 12.2; mm
